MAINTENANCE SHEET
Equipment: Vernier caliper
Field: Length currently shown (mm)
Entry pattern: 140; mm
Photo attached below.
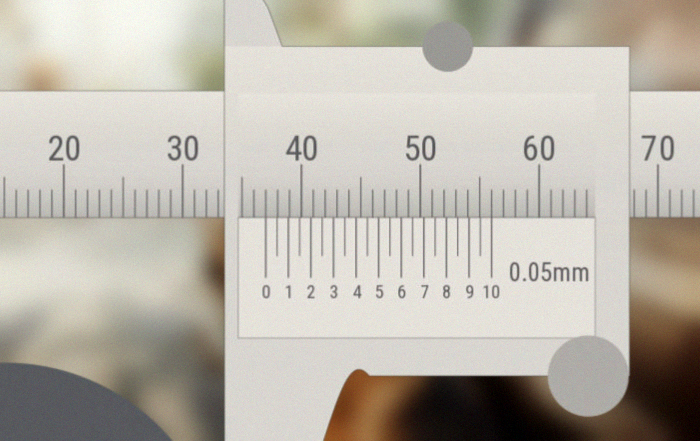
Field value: 37.0; mm
